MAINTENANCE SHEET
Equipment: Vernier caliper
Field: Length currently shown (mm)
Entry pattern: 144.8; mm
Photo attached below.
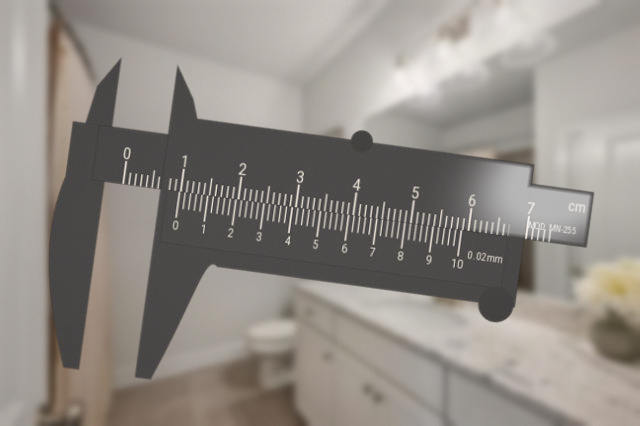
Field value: 9.8; mm
